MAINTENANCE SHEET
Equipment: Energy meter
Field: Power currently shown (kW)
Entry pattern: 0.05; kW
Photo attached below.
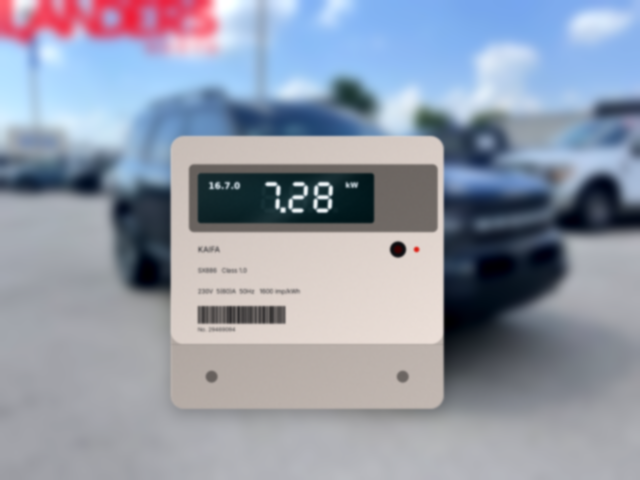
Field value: 7.28; kW
